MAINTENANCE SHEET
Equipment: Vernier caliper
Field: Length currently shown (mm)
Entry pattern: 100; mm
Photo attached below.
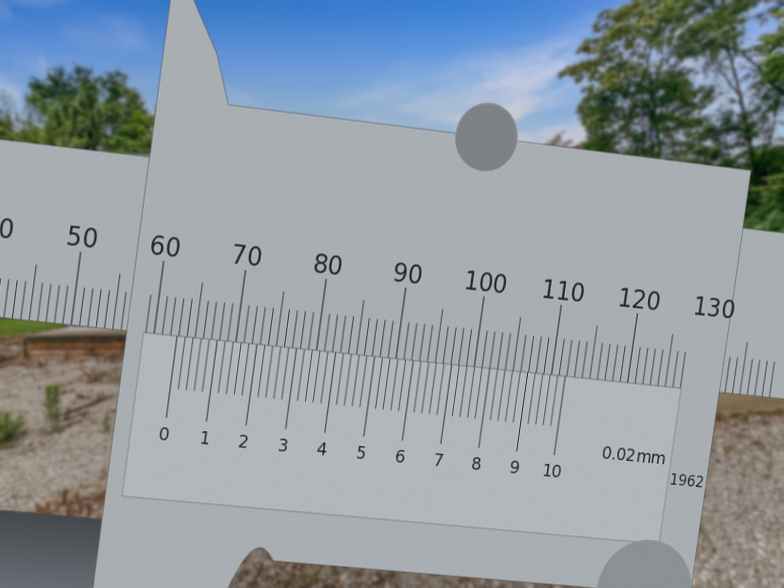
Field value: 62.8; mm
